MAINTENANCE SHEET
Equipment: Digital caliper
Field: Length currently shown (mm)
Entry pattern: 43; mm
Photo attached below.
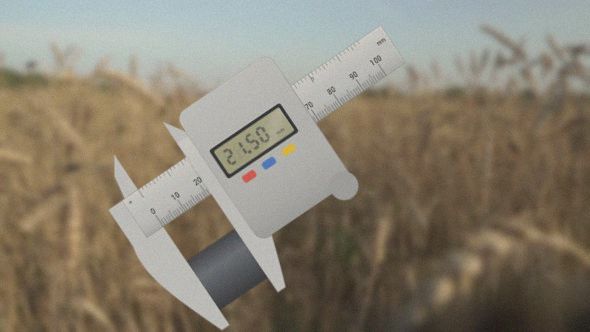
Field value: 21.50; mm
